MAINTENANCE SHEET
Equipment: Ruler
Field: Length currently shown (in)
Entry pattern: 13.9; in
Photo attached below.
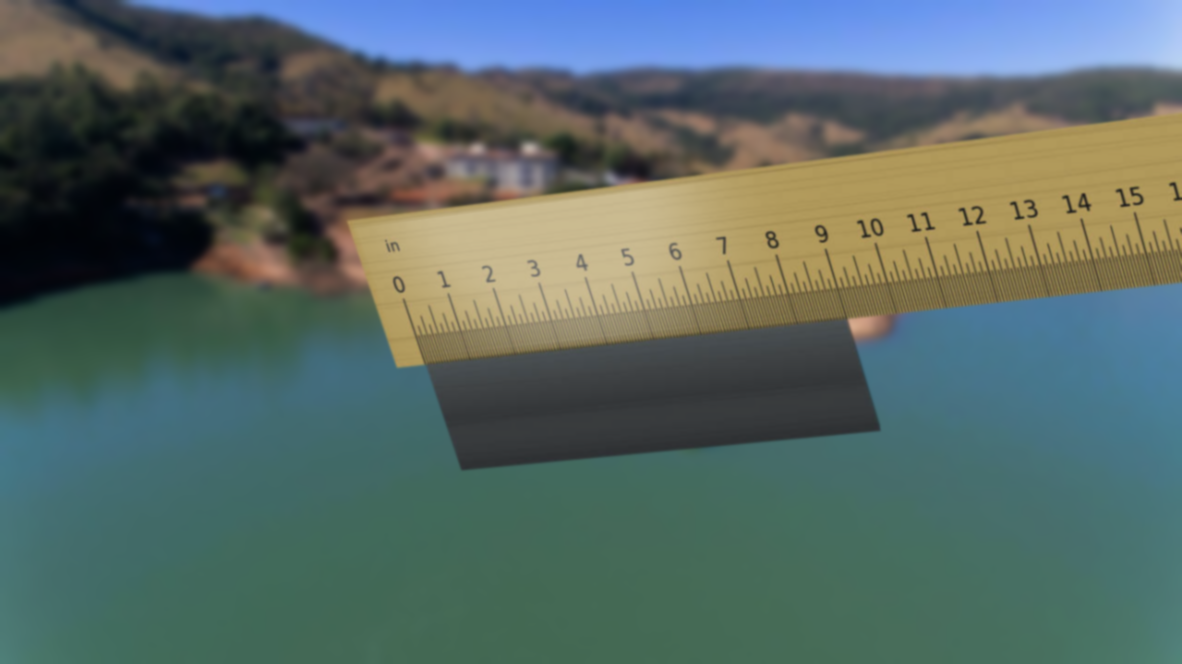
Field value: 9; in
